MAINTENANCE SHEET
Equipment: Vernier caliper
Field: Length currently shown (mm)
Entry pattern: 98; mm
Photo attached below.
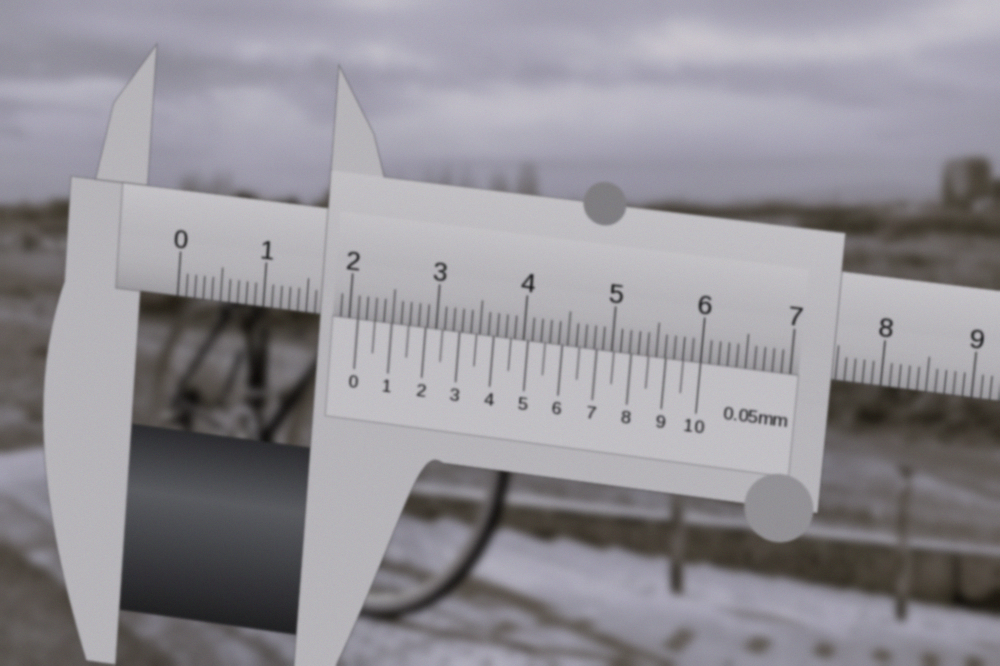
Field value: 21.0; mm
